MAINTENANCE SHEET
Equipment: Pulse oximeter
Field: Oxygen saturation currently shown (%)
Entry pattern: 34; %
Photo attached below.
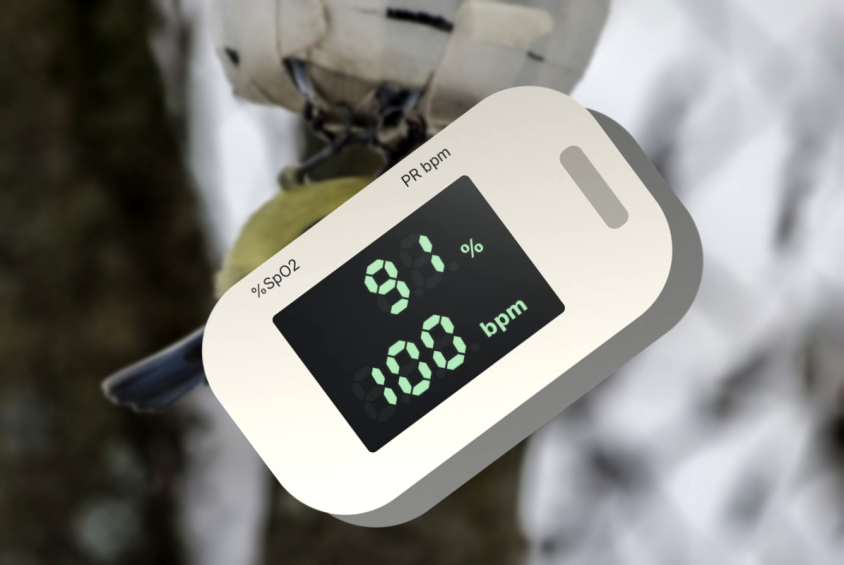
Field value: 91; %
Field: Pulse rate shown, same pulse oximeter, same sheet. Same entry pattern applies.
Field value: 100; bpm
